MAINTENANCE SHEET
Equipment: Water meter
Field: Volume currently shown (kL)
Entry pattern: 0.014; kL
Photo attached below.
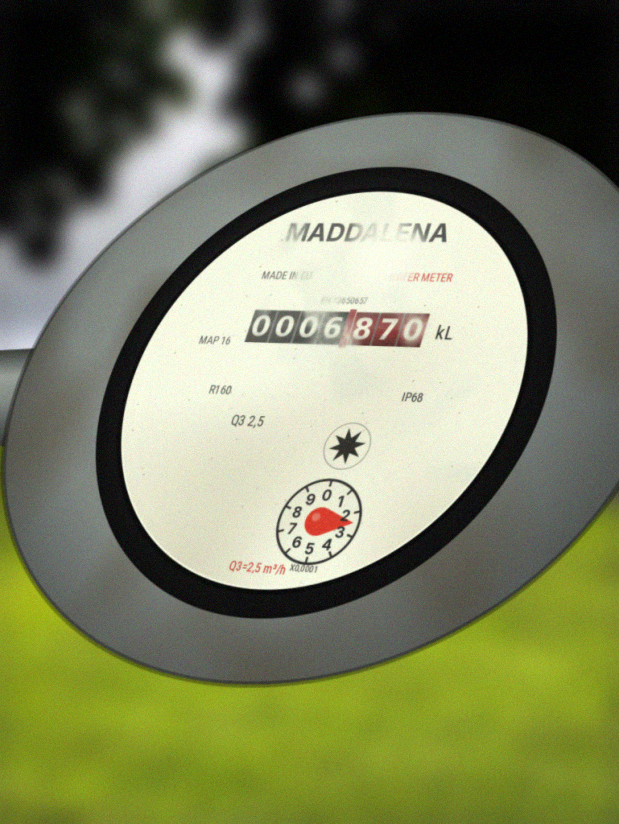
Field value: 6.8702; kL
